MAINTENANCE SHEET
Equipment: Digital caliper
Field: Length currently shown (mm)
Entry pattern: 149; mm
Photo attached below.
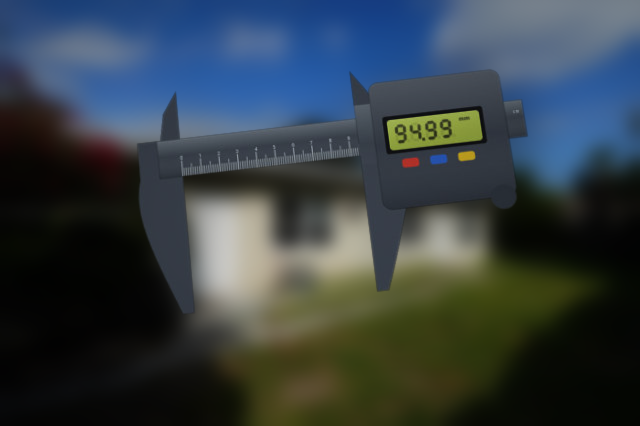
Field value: 94.99; mm
